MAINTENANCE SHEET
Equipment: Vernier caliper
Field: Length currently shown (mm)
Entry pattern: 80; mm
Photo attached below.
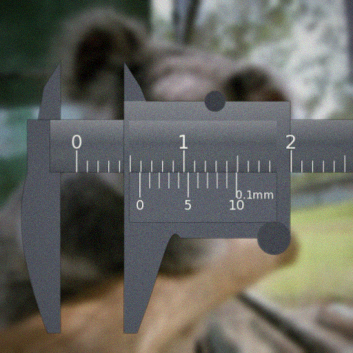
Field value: 5.9; mm
